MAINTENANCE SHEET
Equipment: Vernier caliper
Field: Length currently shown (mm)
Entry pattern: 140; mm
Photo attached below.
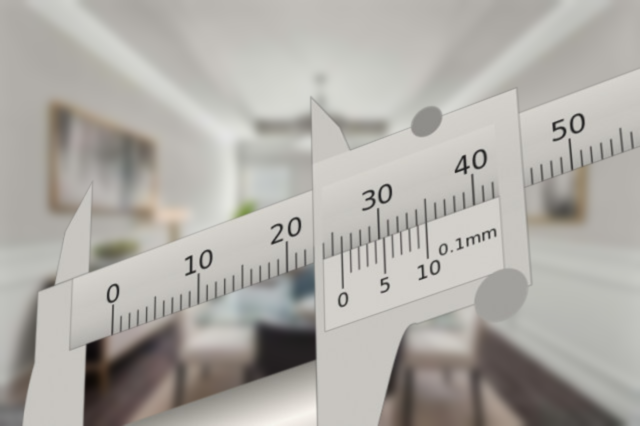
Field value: 26.0; mm
